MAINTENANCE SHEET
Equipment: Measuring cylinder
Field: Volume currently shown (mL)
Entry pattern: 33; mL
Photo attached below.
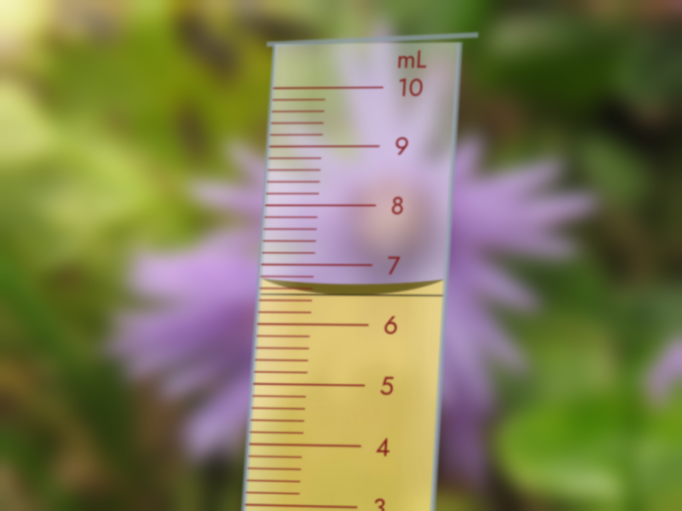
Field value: 6.5; mL
